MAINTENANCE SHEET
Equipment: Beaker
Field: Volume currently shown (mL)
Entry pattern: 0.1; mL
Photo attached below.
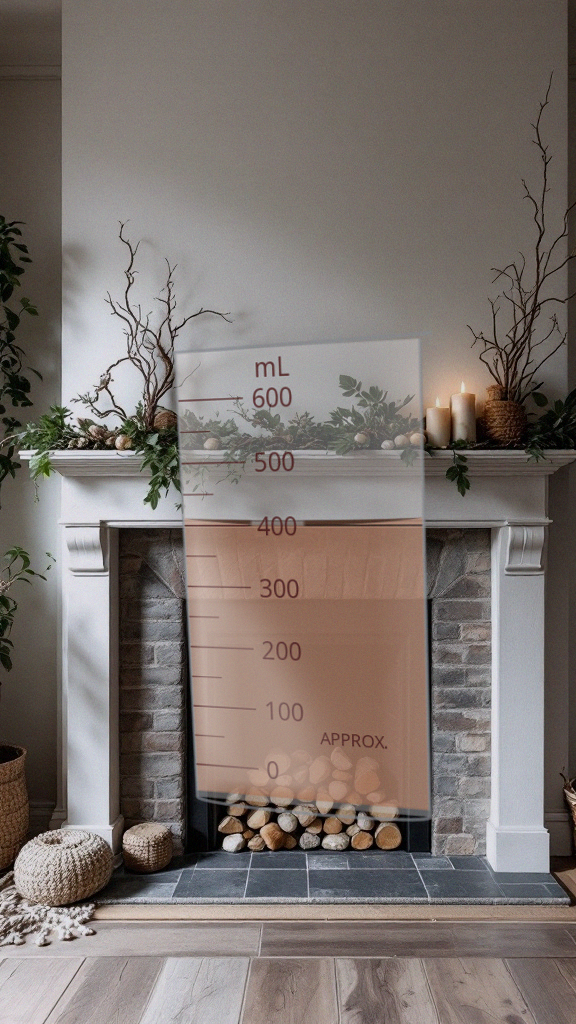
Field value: 400; mL
